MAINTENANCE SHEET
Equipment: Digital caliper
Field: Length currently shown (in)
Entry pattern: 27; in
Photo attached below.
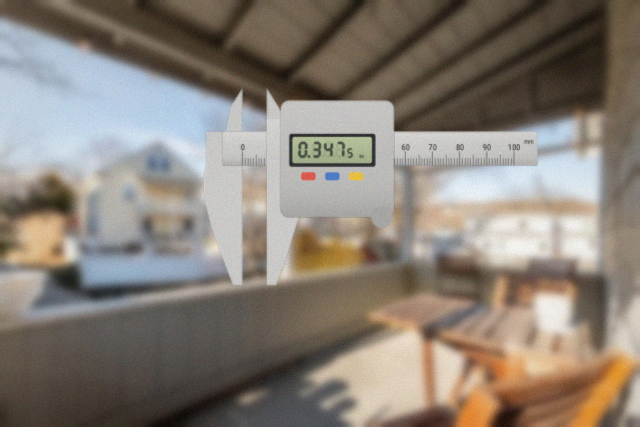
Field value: 0.3475; in
